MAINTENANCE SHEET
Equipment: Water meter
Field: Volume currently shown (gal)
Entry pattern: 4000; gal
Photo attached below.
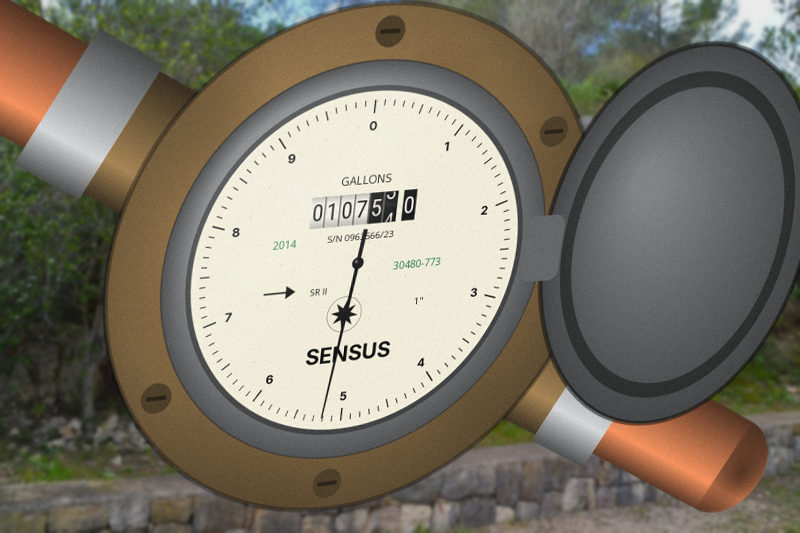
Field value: 107535.2; gal
